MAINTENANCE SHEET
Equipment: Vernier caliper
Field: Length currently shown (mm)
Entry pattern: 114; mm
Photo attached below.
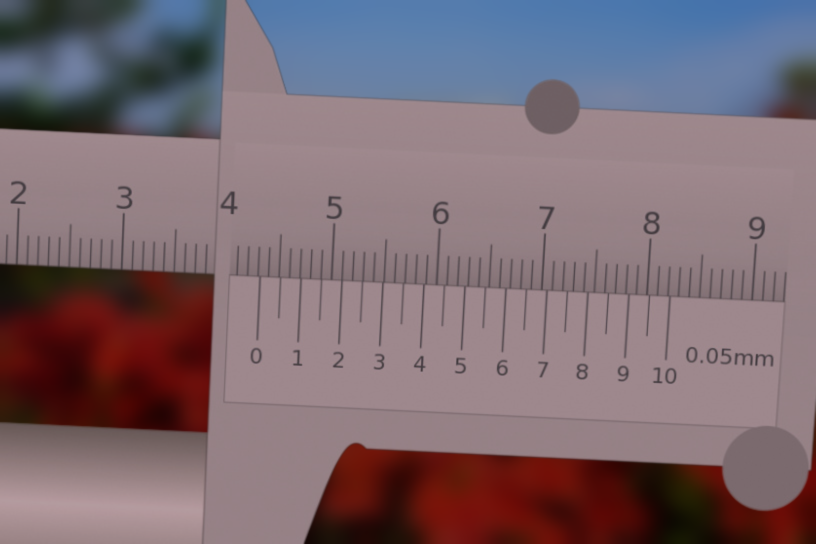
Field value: 43.2; mm
